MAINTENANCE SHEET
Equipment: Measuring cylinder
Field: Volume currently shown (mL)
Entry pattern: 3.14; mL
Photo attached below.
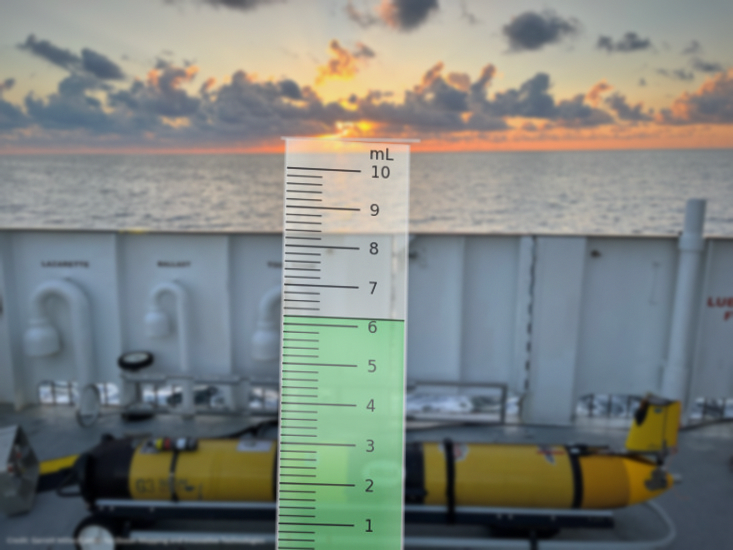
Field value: 6.2; mL
